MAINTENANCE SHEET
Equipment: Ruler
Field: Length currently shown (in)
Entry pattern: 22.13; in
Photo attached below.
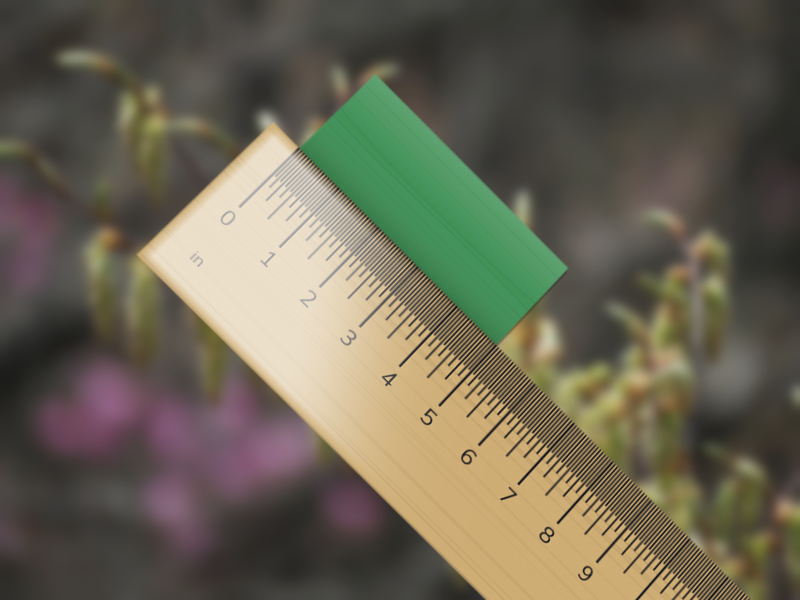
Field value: 5; in
